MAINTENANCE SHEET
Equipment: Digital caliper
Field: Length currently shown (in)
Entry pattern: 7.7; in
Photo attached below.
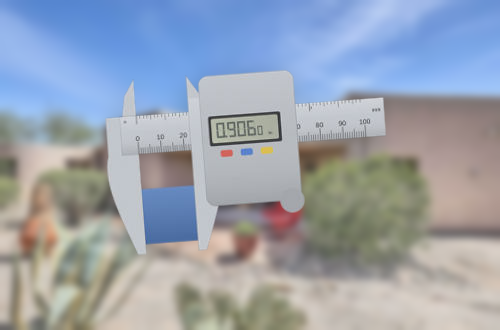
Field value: 0.9060; in
